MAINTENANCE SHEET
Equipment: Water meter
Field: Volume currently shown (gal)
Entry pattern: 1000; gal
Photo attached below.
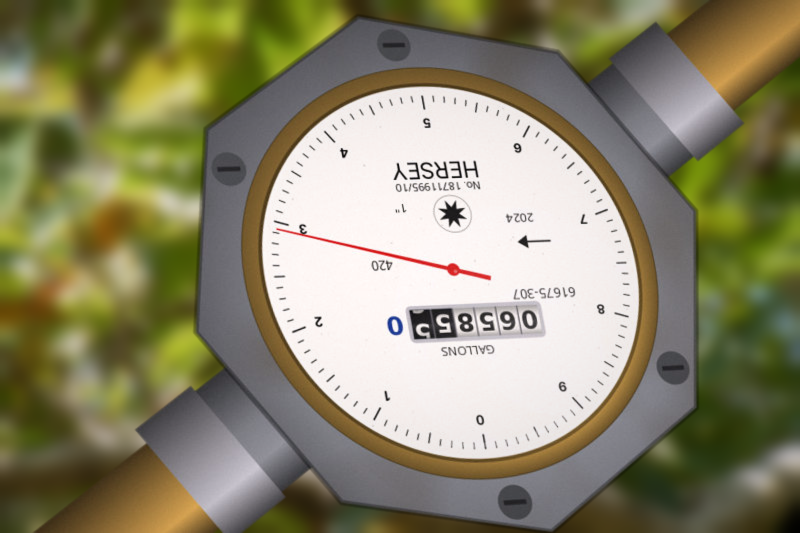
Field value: 658552.9; gal
